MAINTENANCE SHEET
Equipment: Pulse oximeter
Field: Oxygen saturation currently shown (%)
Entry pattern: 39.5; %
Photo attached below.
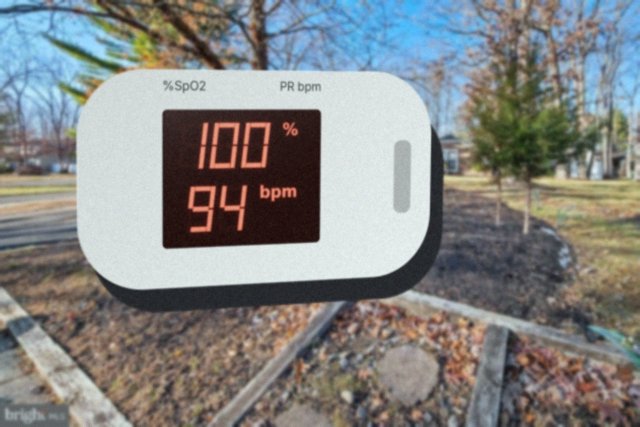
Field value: 100; %
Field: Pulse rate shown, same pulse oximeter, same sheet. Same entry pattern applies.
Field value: 94; bpm
